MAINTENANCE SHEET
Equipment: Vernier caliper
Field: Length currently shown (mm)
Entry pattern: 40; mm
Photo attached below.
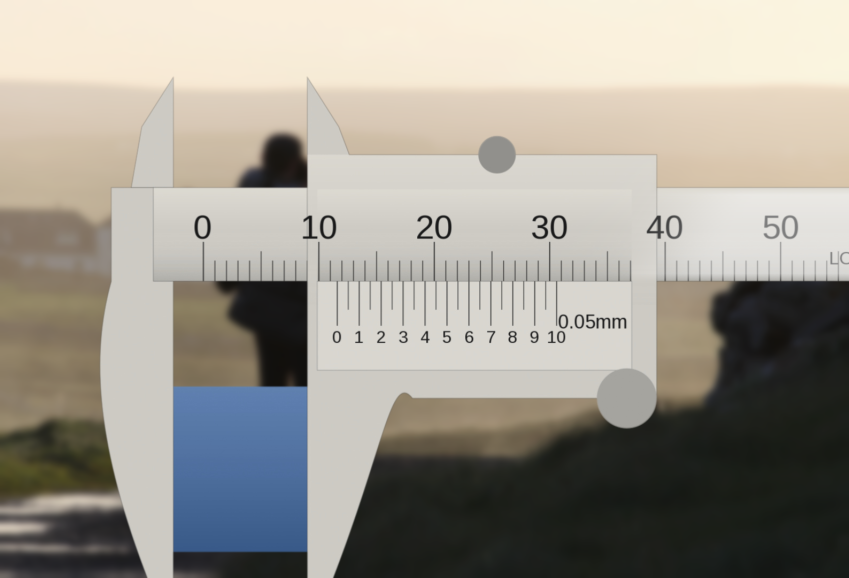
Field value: 11.6; mm
